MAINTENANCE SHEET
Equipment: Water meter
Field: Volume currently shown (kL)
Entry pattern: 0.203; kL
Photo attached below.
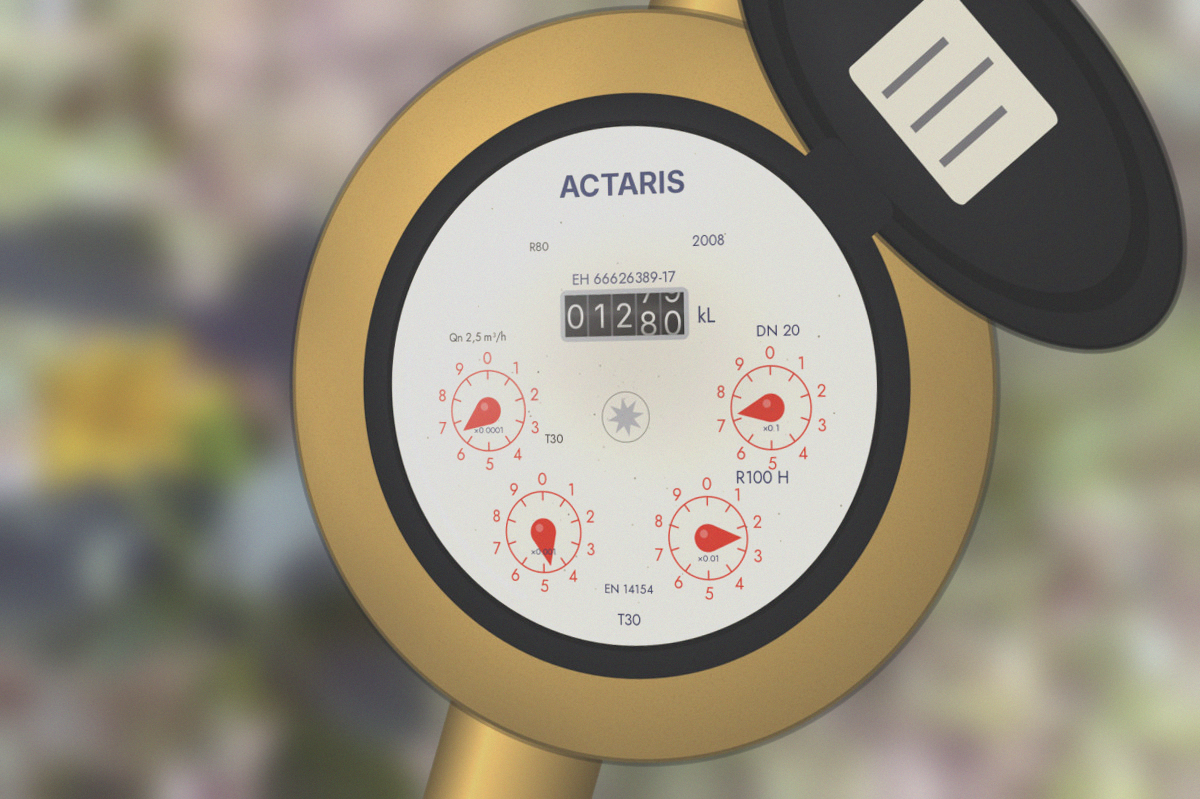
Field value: 1279.7246; kL
